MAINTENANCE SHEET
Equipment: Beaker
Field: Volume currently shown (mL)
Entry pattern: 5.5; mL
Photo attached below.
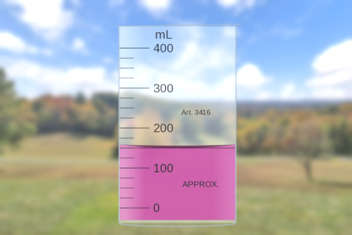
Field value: 150; mL
